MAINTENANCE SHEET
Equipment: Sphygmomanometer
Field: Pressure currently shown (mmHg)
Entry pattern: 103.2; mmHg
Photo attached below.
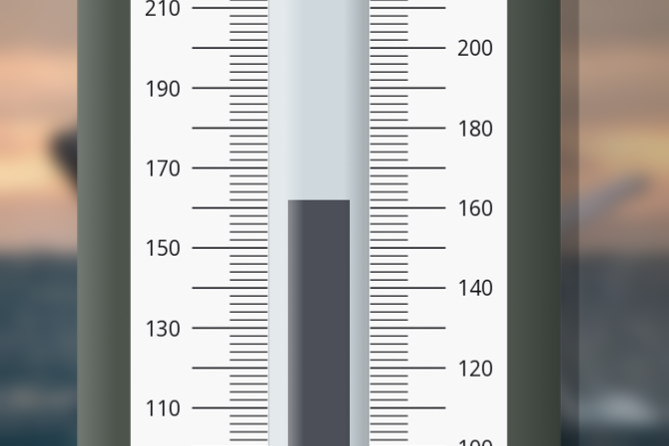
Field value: 162; mmHg
